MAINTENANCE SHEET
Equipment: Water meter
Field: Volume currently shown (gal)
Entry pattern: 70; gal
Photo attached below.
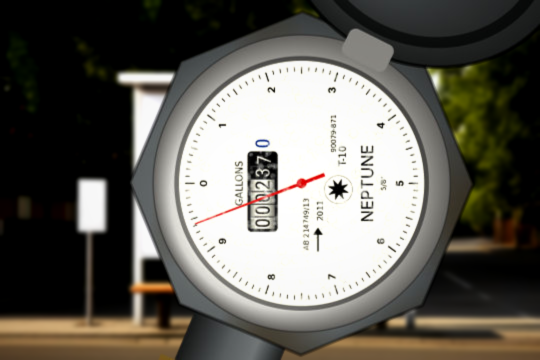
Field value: 2369.4; gal
